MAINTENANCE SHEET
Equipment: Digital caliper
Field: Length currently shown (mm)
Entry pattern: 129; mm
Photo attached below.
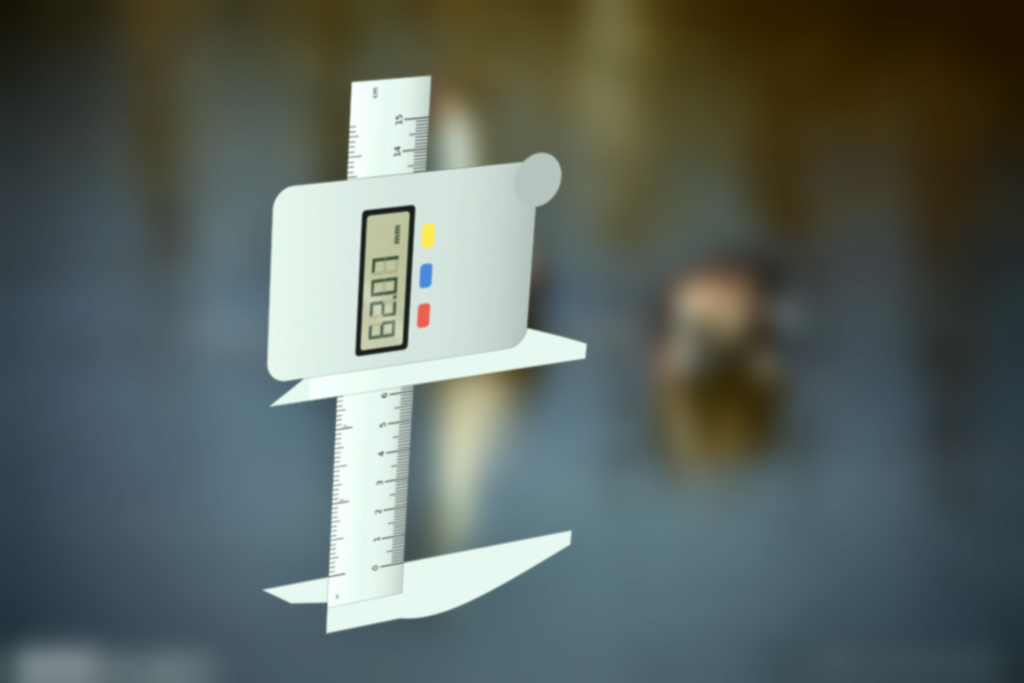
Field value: 62.07; mm
